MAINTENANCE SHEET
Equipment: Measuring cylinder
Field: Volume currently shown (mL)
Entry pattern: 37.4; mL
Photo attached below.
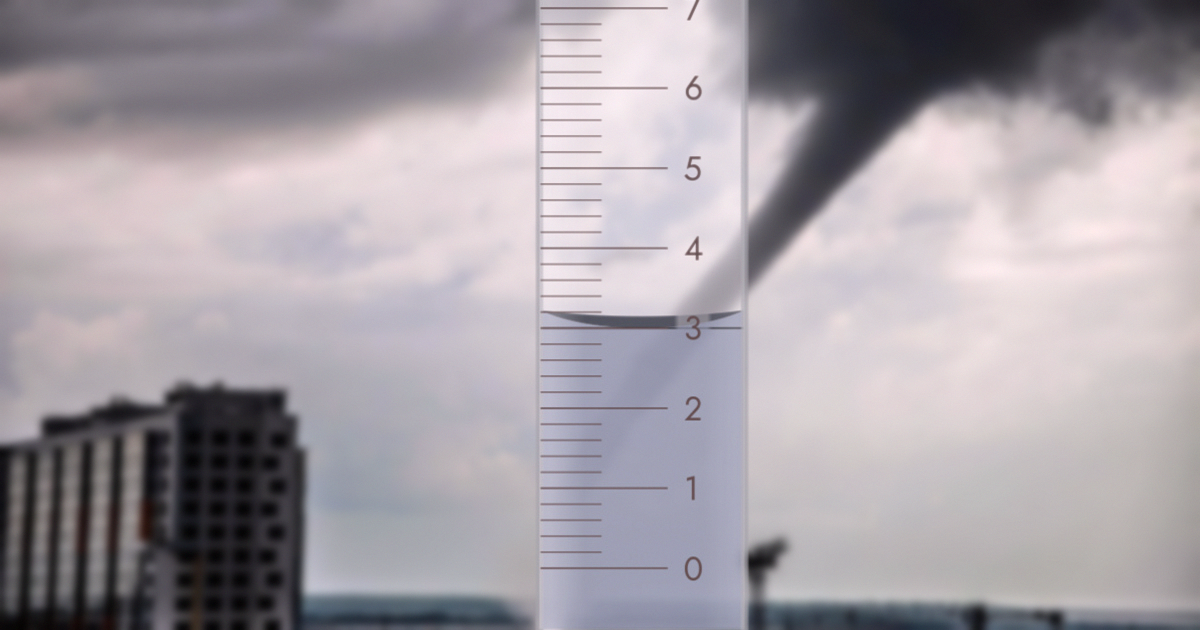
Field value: 3; mL
